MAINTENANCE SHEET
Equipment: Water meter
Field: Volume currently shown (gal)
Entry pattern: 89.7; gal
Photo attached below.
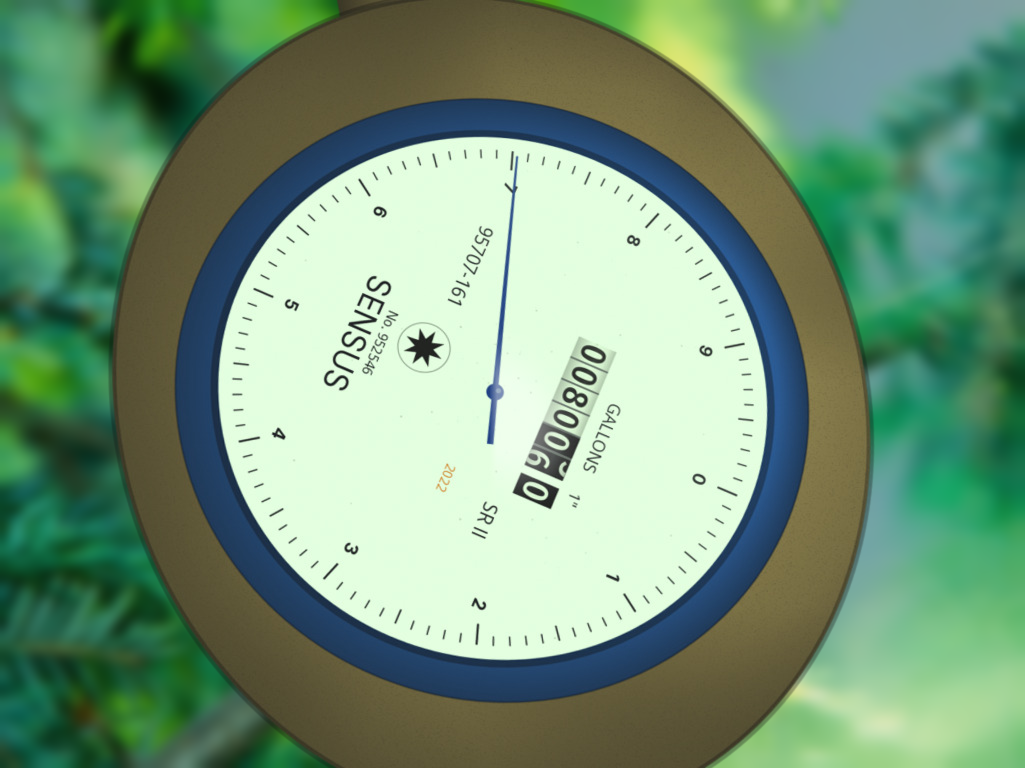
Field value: 80057.0; gal
